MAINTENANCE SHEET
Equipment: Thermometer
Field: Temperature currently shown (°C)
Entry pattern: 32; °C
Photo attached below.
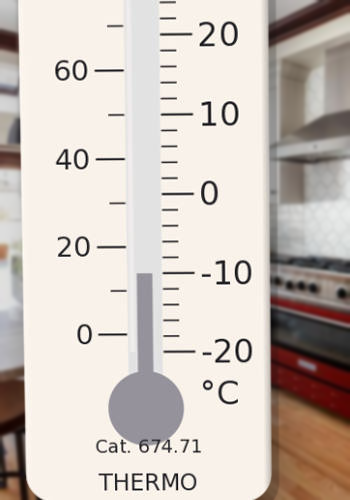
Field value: -10; °C
